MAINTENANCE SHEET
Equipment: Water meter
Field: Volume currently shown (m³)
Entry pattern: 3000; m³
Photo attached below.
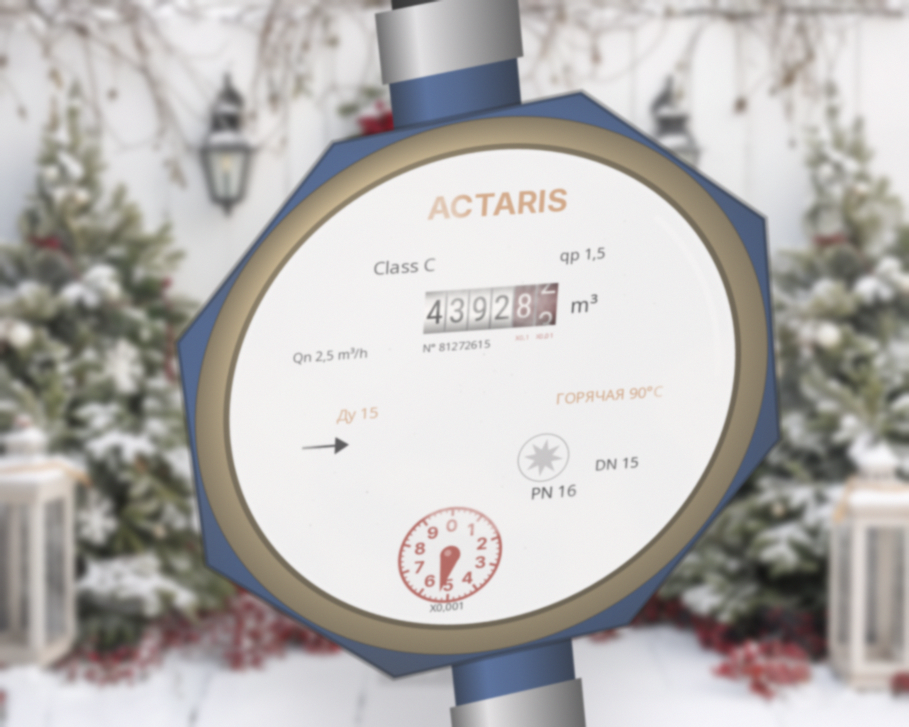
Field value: 4392.825; m³
